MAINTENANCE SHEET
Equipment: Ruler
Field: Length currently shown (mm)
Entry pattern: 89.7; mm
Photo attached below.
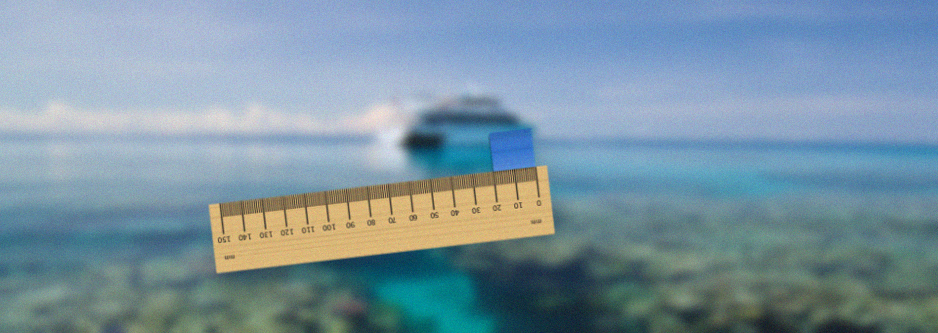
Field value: 20; mm
